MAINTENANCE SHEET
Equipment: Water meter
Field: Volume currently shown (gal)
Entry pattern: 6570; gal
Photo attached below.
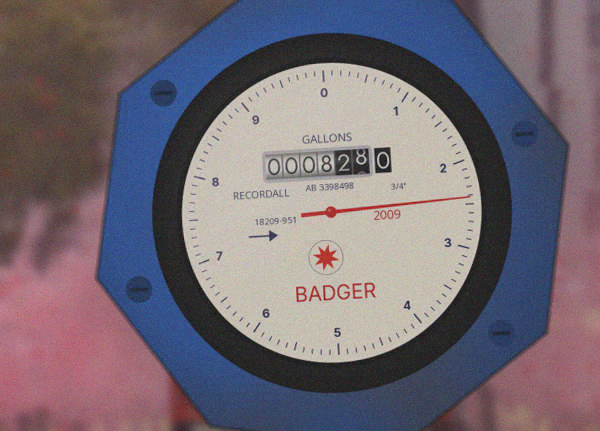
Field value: 8282.4; gal
